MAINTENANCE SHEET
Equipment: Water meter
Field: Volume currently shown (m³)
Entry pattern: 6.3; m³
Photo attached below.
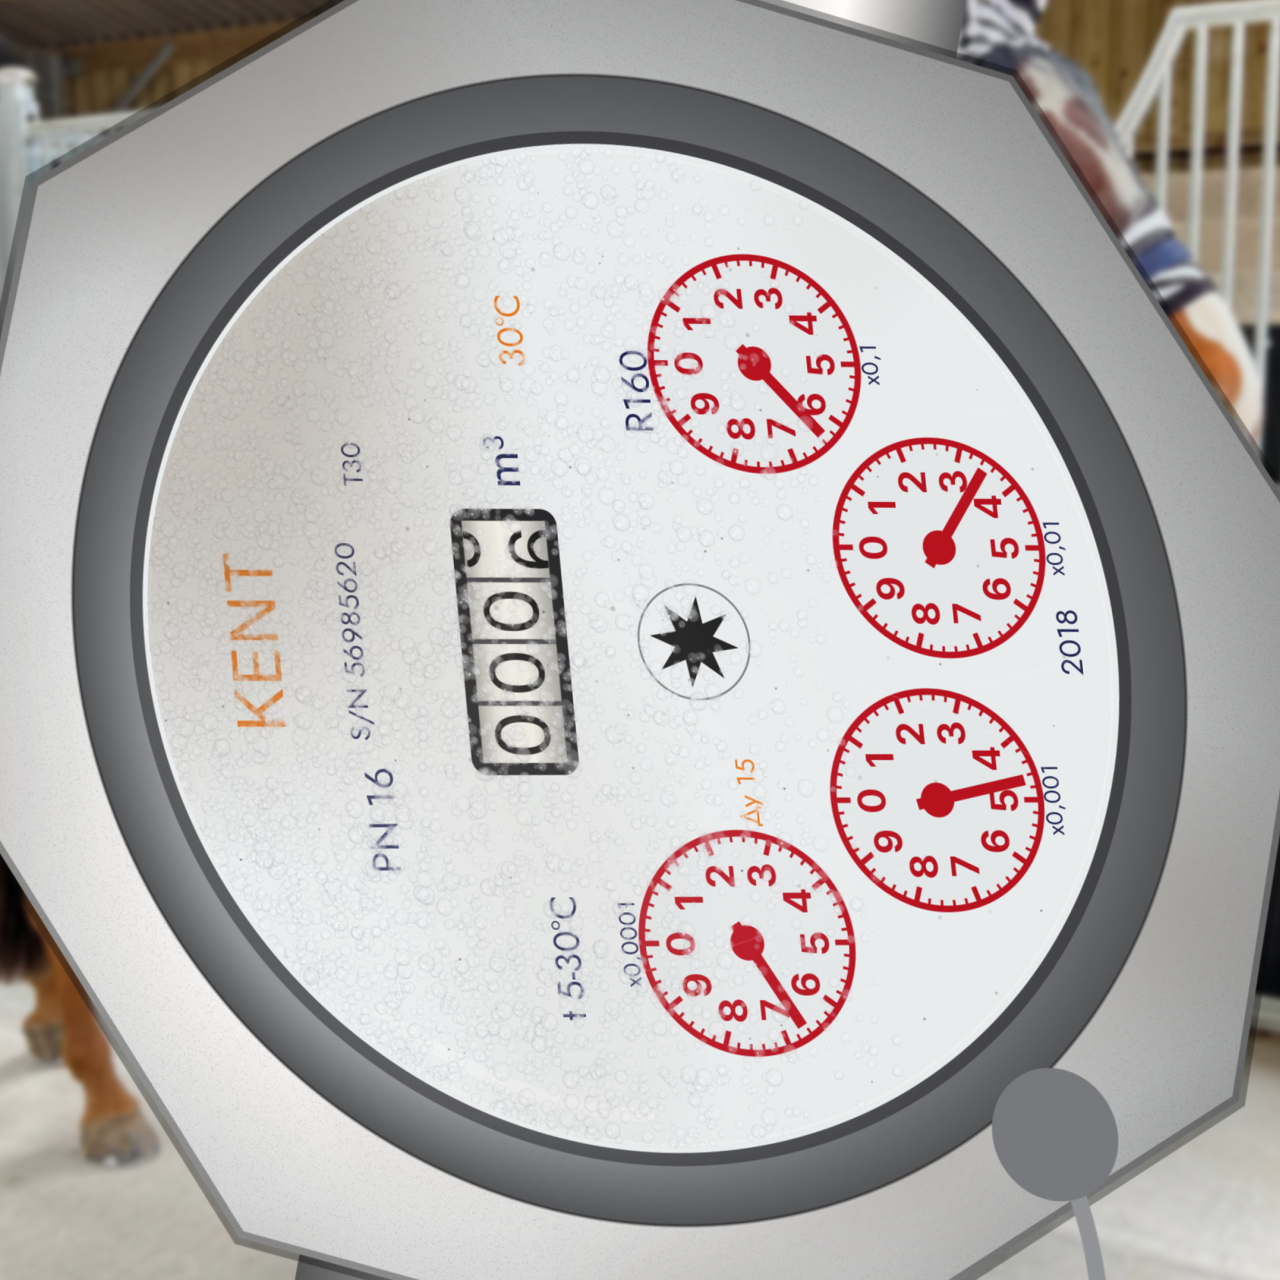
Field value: 5.6346; m³
